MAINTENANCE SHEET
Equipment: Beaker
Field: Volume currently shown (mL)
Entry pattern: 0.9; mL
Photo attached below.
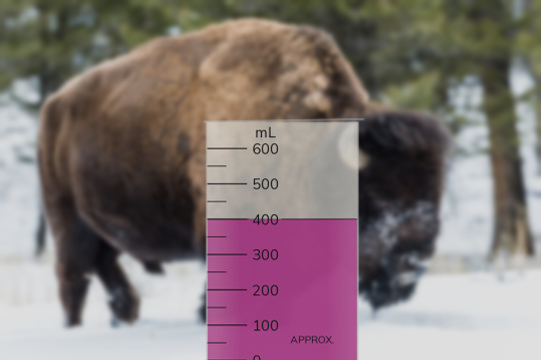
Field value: 400; mL
